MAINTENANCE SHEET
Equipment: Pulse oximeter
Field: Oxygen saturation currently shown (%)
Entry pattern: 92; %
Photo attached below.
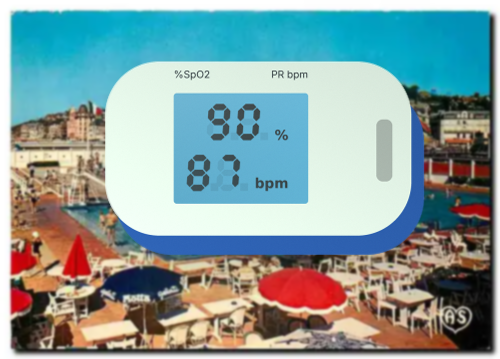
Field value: 90; %
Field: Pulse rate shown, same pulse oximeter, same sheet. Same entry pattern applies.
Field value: 87; bpm
